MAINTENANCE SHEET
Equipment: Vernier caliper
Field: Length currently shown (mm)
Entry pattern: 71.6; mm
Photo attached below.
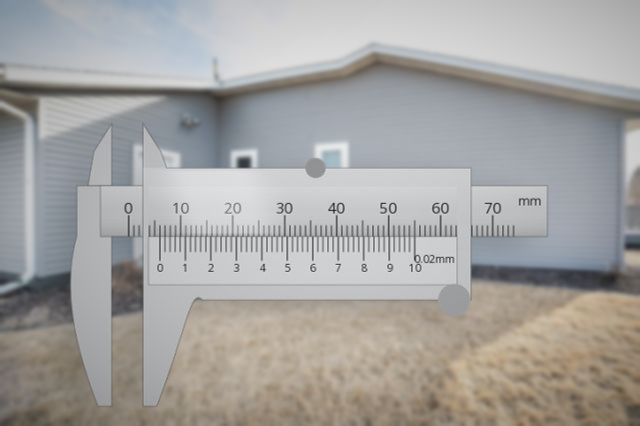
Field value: 6.0; mm
